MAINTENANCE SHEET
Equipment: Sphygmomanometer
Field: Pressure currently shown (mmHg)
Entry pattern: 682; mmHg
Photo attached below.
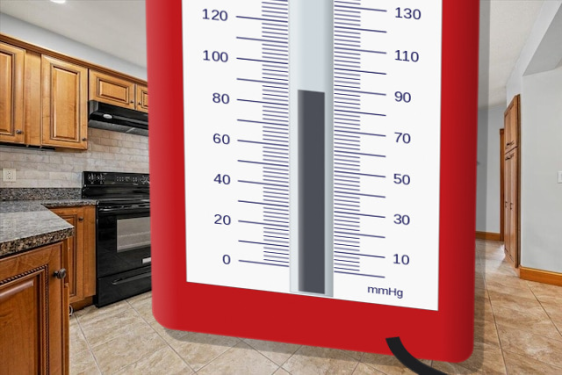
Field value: 88; mmHg
